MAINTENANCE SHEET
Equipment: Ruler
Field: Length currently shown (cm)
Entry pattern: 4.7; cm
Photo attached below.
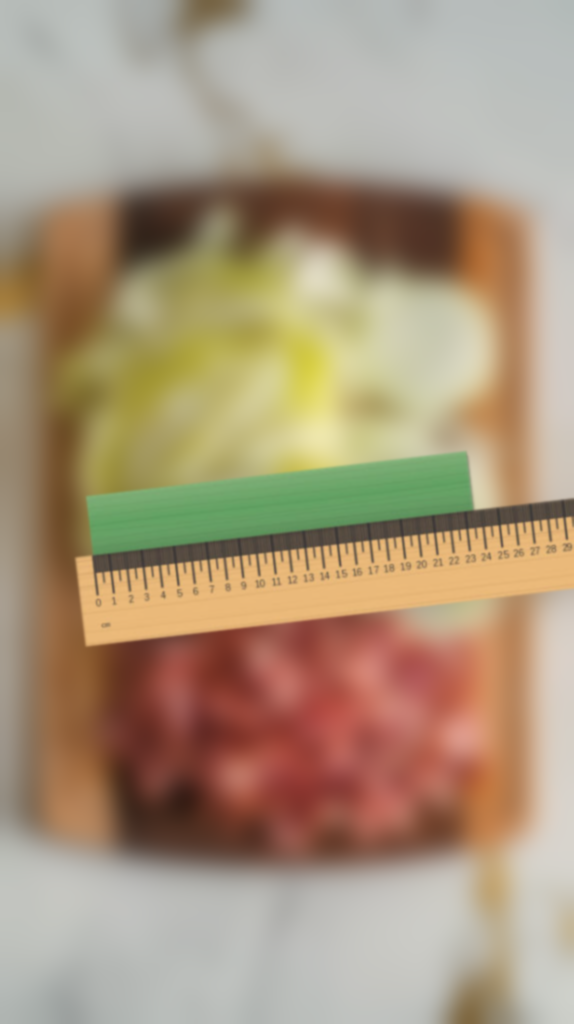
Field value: 23.5; cm
